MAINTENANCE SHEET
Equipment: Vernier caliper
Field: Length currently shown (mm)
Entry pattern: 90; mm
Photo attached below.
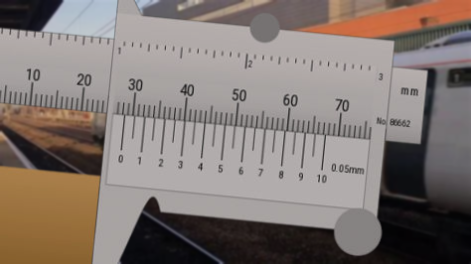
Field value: 28.4; mm
